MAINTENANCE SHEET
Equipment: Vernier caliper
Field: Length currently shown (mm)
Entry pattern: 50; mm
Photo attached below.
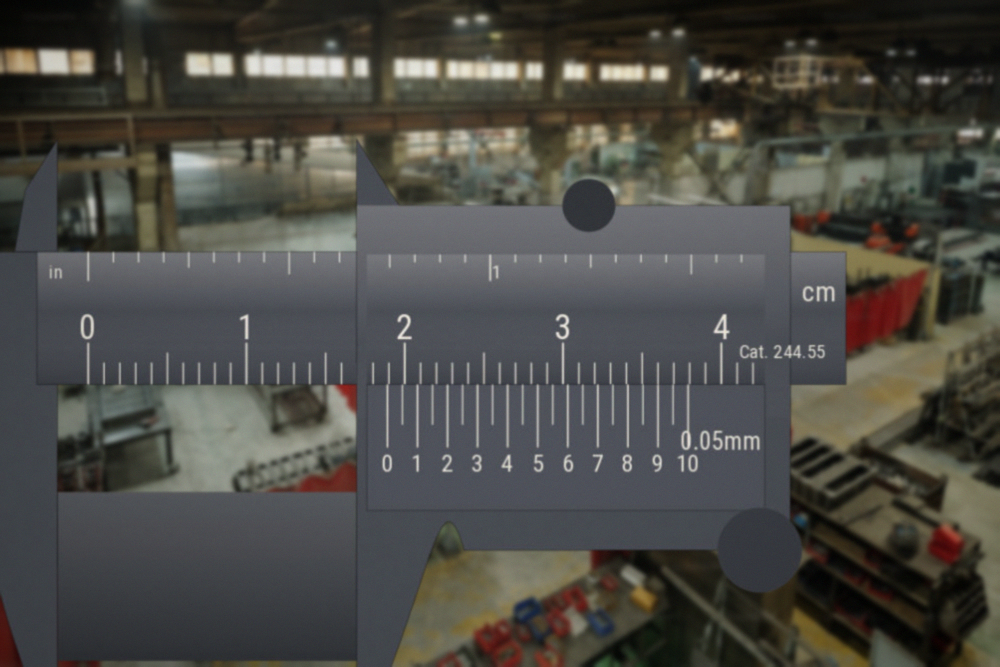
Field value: 18.9; mm
